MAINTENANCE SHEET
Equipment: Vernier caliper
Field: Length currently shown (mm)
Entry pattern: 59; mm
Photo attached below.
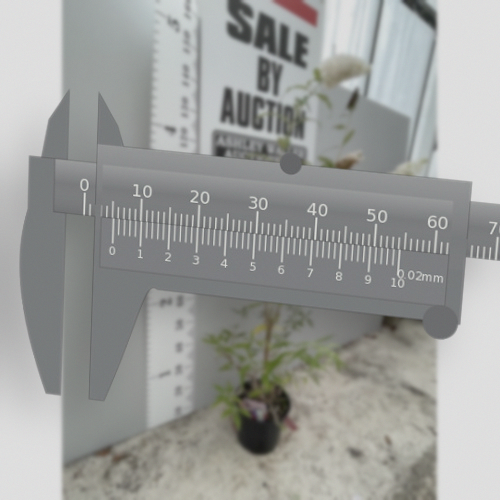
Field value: 5.2; mm
